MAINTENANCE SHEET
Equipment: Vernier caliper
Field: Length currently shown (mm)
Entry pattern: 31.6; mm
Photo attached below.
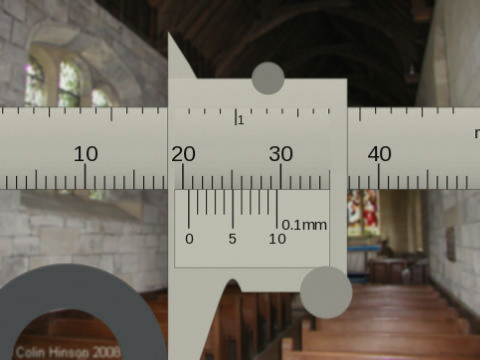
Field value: 20.6; mm
